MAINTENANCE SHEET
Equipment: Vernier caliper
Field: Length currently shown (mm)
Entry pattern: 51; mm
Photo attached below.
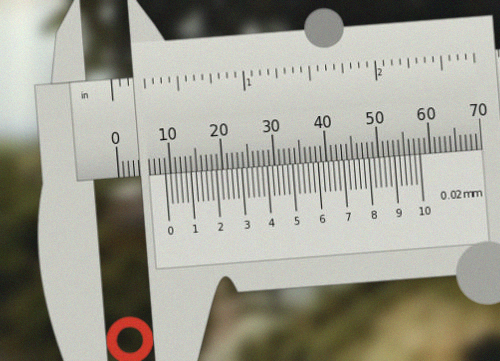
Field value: 9.0; mm
